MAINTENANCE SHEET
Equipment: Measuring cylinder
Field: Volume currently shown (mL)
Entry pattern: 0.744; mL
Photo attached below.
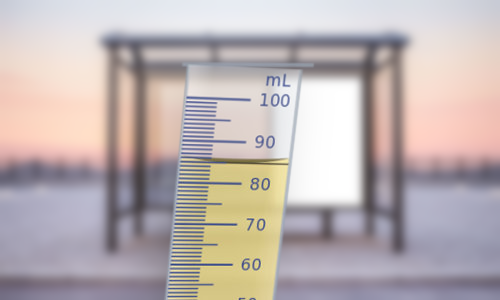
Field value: 85; mL
